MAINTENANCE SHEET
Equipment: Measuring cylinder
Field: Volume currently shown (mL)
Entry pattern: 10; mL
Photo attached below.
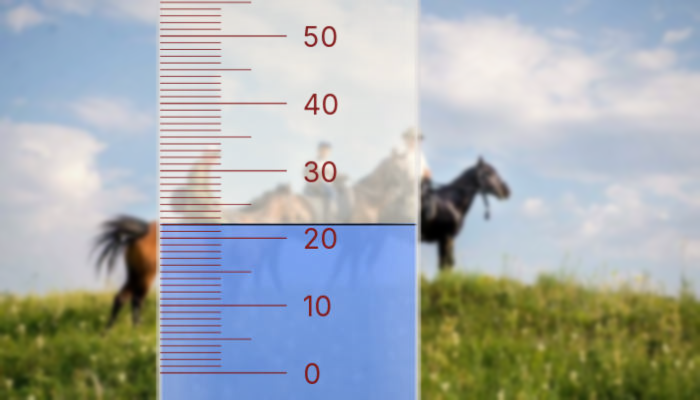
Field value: 22; mL
